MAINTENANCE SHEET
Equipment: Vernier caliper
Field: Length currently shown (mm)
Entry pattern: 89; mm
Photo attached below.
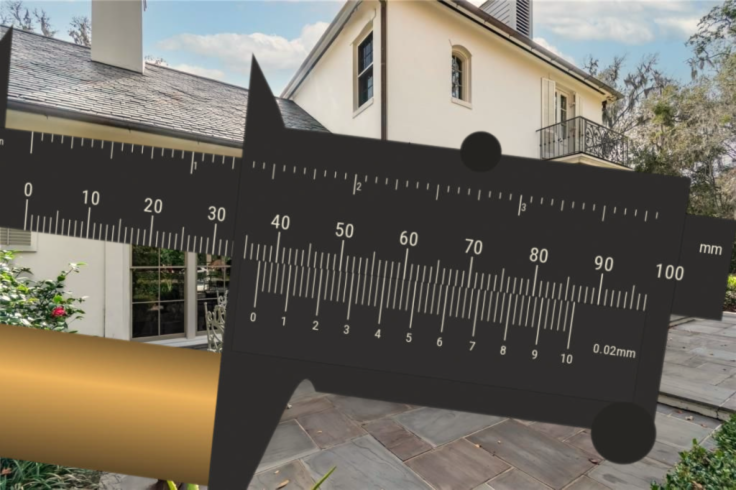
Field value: 37.4; mm
